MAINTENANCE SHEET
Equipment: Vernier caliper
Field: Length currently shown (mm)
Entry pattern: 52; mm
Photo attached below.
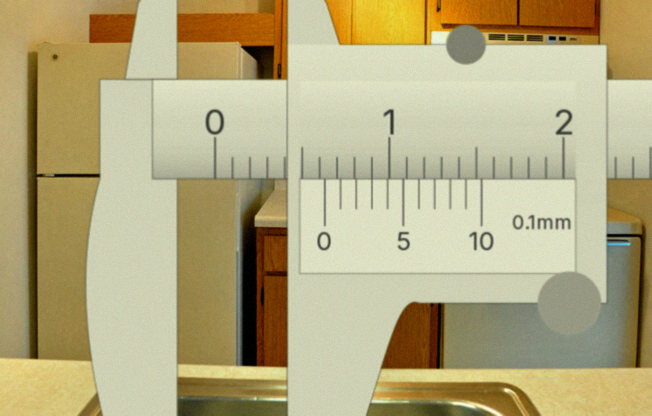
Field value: 6.3; mm
